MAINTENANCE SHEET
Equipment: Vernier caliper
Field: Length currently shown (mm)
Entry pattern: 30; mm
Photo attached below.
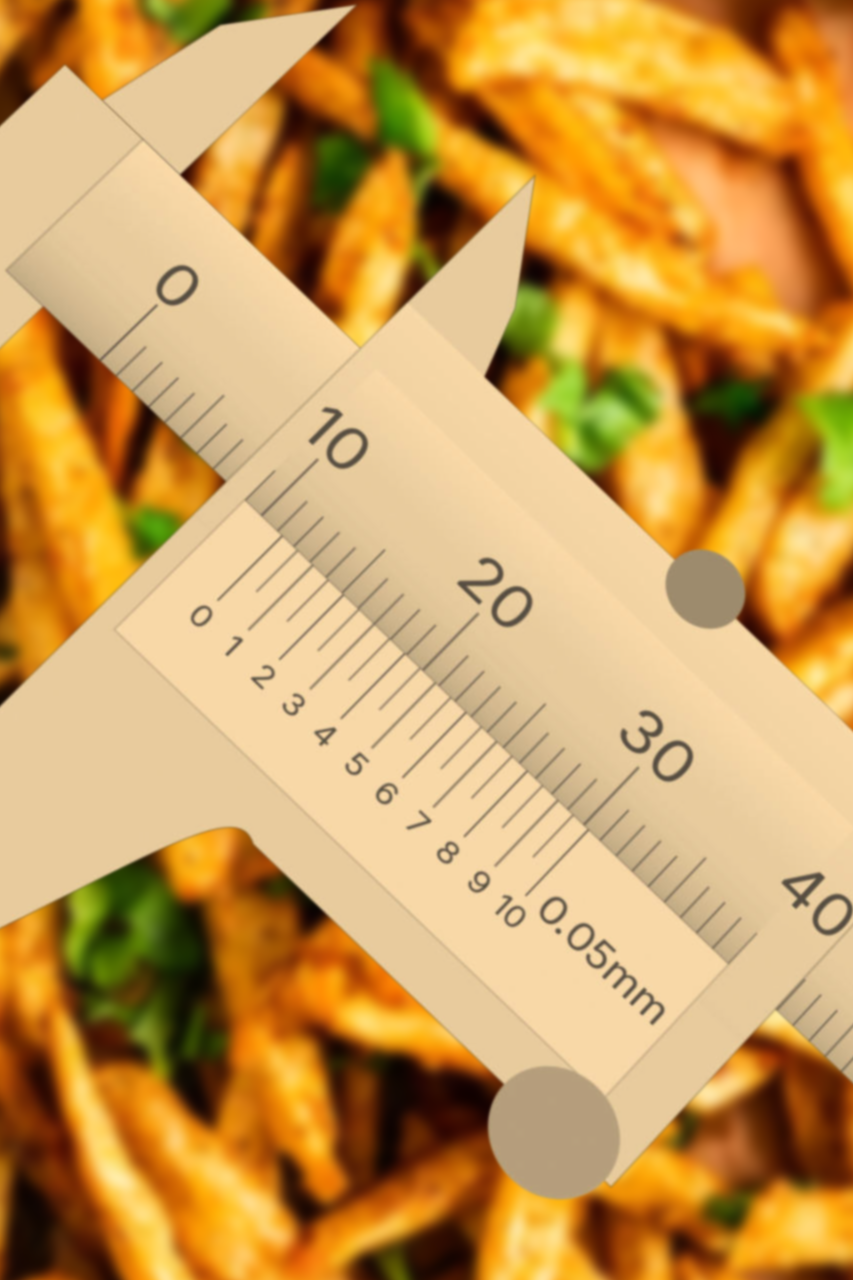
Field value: 11.3; mm
